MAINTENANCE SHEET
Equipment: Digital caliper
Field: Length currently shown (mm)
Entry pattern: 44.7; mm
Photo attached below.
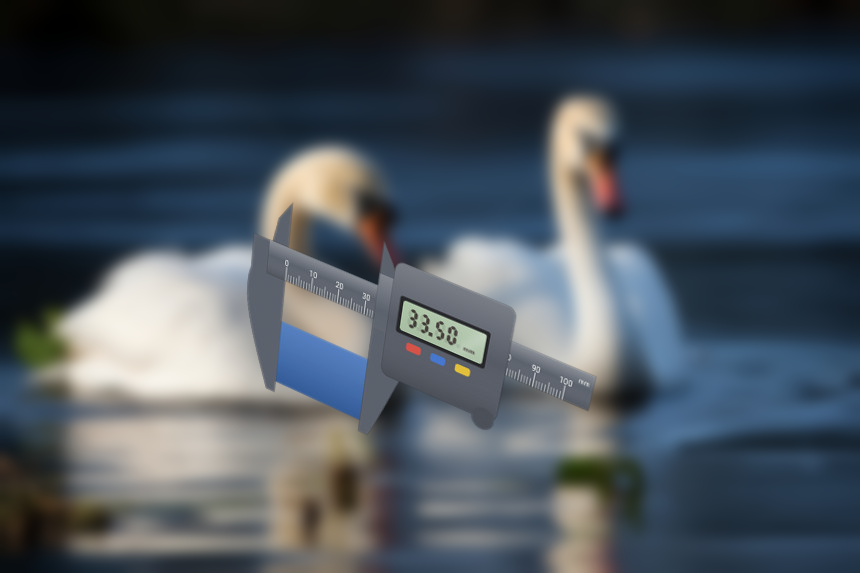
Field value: 33.50; mm
